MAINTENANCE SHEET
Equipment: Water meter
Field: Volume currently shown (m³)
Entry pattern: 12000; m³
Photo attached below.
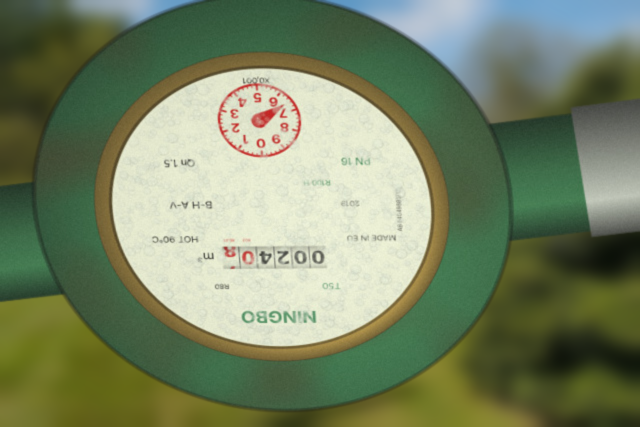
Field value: 24.076; m³
